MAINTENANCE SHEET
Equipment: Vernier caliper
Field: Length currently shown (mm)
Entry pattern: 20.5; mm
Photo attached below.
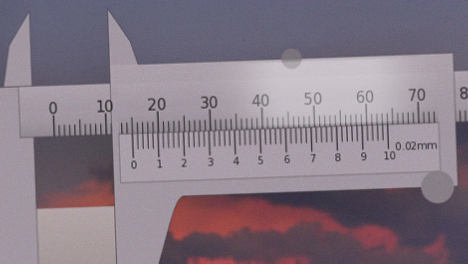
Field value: 15.0; mm
